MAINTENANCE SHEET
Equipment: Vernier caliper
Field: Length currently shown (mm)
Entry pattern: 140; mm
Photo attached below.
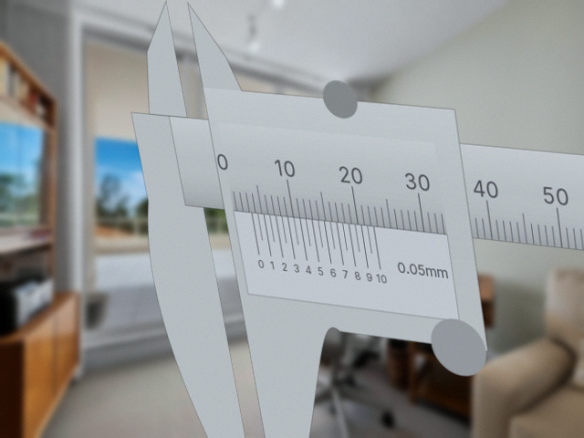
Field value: 3.4; mm
